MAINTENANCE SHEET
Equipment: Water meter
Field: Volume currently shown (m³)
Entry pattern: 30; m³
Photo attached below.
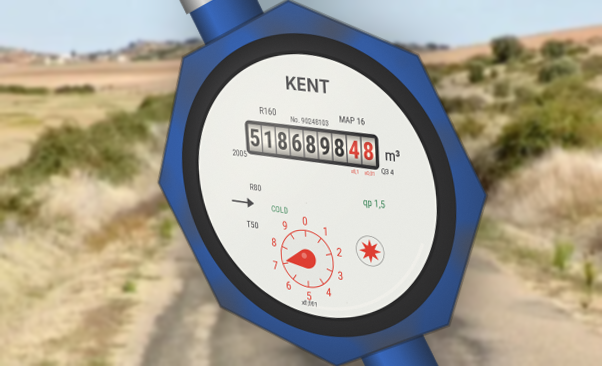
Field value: 5186898.487; m³
